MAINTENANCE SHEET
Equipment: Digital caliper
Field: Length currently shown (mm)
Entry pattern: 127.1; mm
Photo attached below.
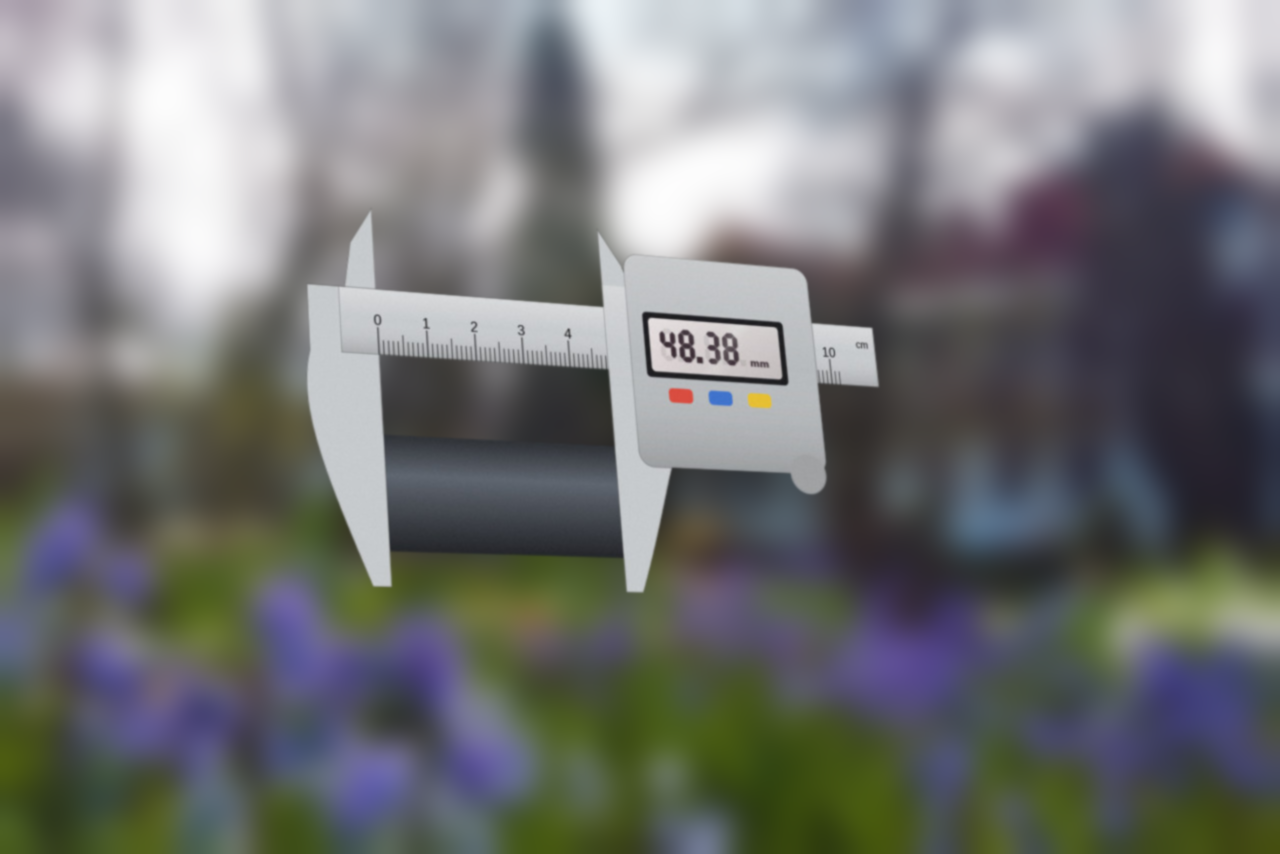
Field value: 48.38; mm
